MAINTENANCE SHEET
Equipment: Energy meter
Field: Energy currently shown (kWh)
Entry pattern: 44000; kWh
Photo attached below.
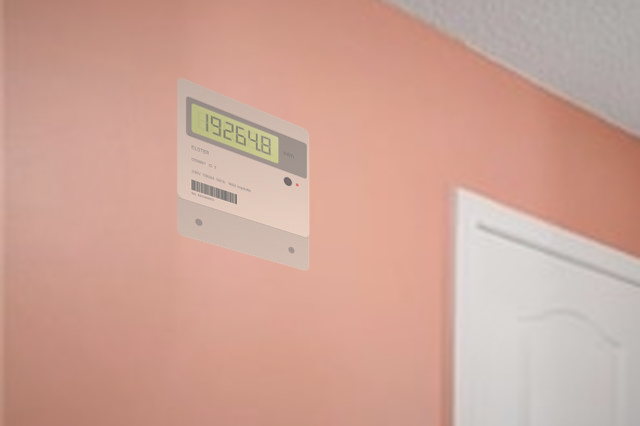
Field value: 19264.8; kWh
